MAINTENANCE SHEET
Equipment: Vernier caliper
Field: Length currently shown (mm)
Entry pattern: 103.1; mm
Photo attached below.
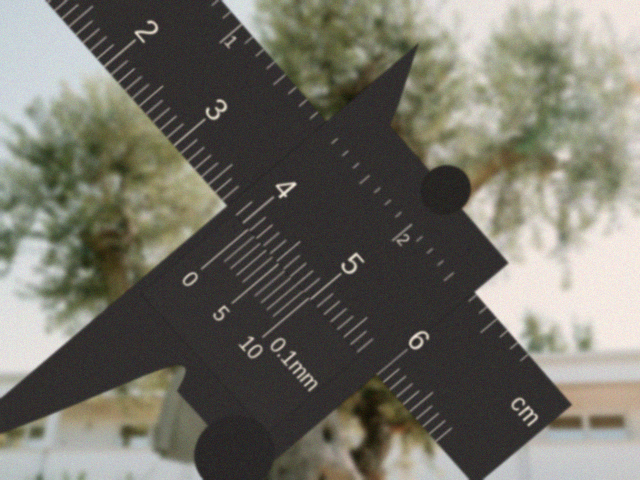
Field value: 40.8; mm
